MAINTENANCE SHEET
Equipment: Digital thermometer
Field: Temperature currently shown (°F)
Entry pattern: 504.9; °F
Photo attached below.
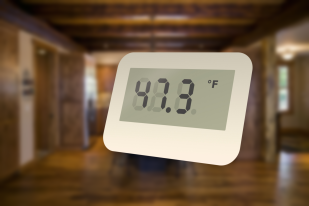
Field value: 47.3; °F
